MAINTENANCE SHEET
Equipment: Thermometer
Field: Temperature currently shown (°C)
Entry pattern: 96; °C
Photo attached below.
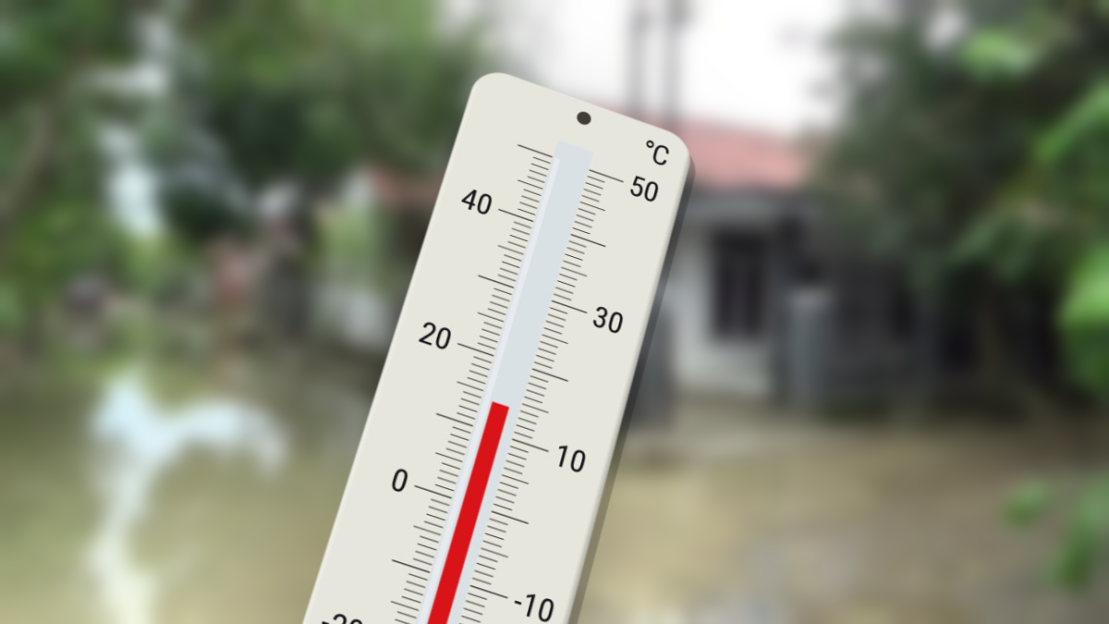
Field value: 14; °C
